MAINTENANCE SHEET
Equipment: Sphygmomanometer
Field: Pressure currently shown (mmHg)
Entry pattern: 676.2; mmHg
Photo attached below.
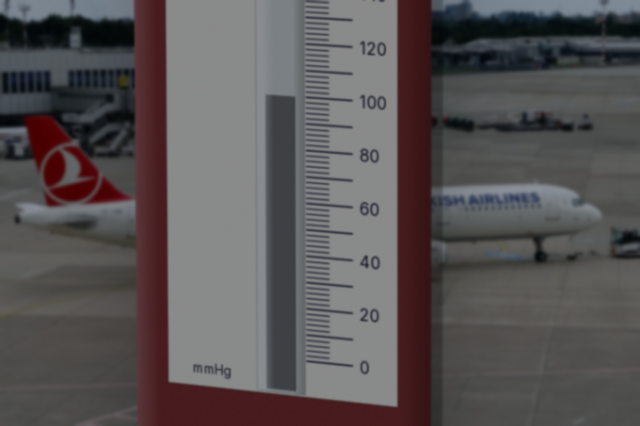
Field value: 100; mmHg
